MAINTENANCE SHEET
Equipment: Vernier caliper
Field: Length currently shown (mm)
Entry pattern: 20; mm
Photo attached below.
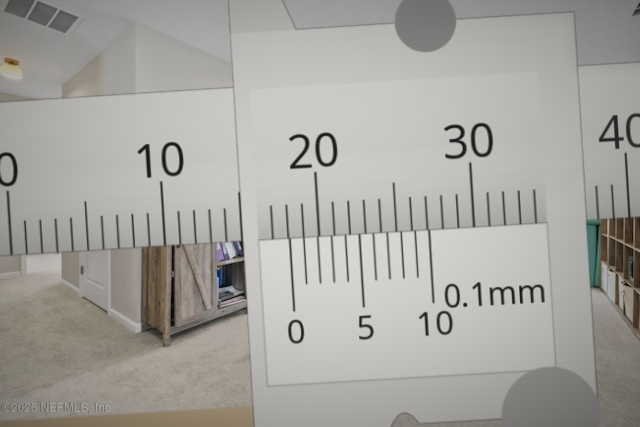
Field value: 18.1; mm
